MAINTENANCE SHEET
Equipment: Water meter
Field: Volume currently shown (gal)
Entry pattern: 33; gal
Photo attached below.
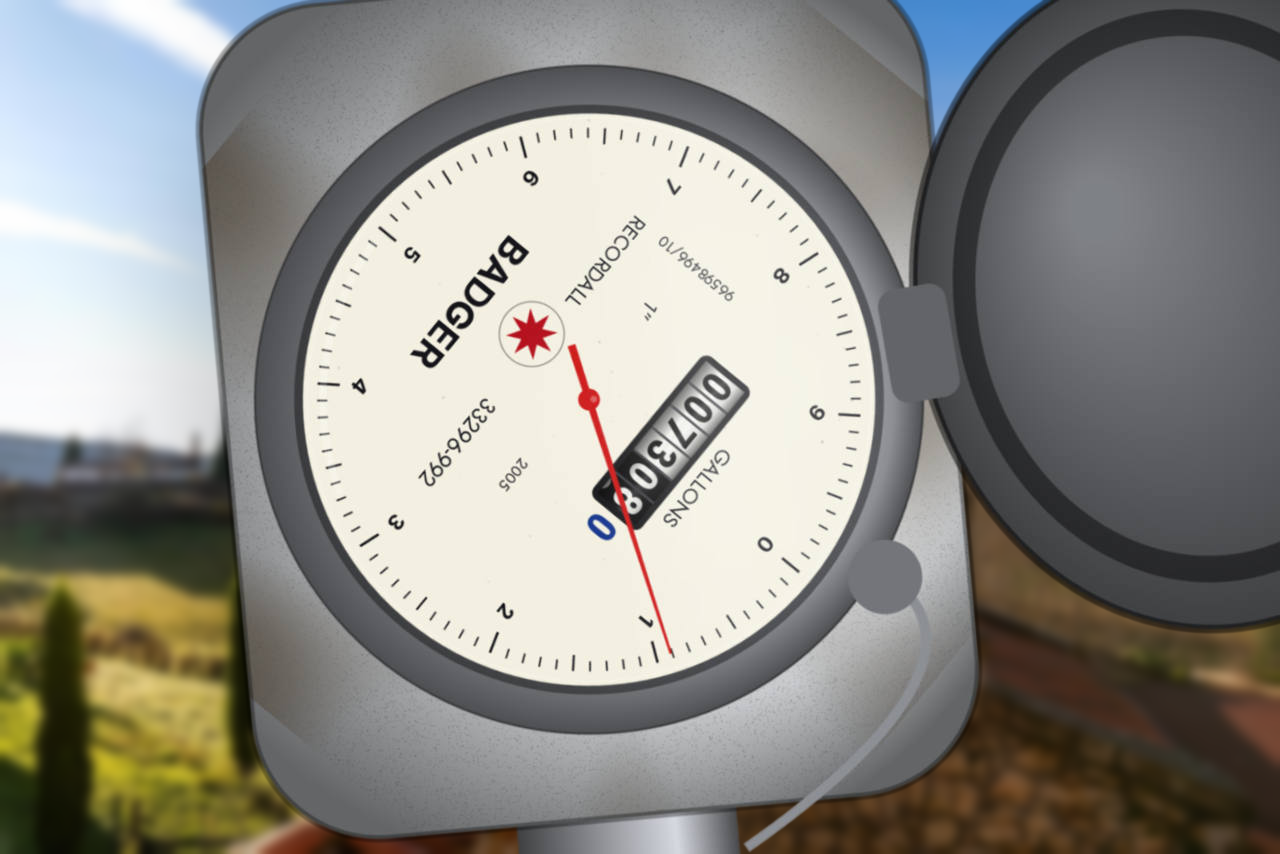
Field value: 73080.9; gal
